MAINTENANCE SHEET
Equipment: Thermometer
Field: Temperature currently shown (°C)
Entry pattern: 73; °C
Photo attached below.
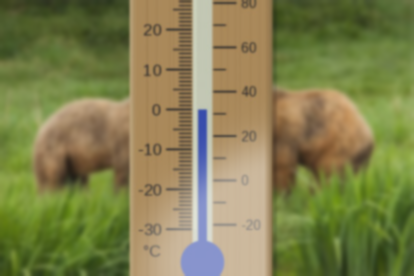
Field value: 0; °C
